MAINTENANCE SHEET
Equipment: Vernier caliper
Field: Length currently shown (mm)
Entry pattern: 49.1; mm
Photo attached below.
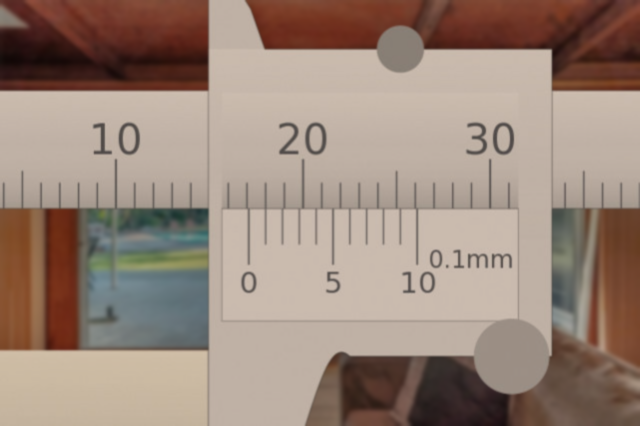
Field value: 17.1; mm
